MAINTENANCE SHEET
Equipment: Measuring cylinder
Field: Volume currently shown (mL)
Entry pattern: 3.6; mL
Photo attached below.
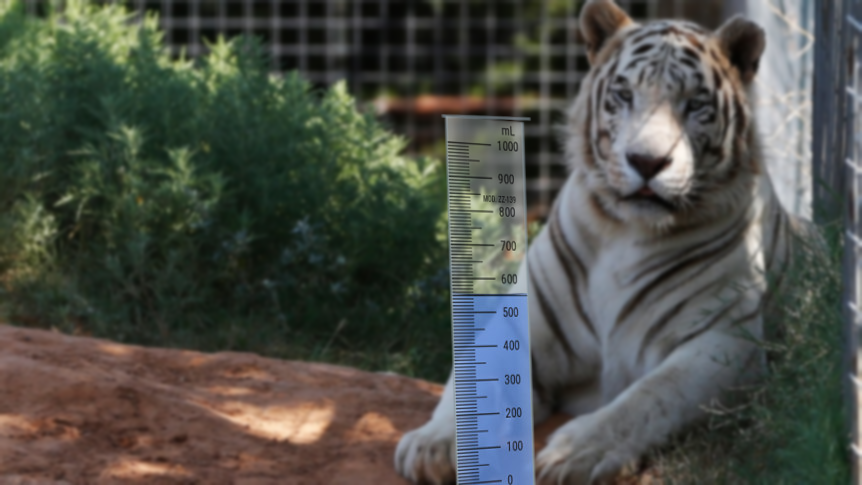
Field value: 550; mL
